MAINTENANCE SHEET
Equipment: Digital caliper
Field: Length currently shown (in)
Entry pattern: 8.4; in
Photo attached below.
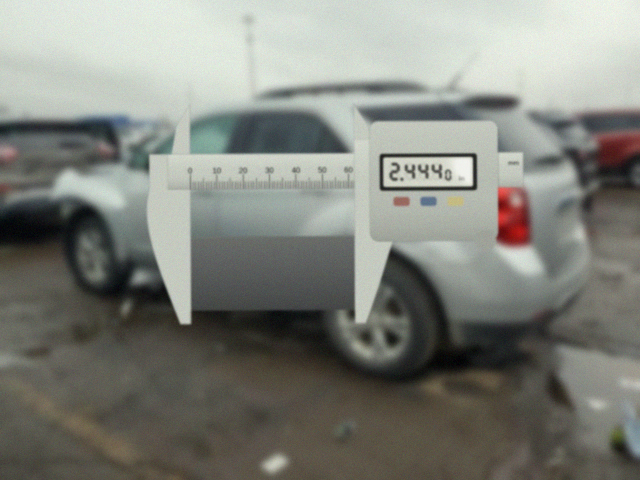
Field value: 2.4440; in
